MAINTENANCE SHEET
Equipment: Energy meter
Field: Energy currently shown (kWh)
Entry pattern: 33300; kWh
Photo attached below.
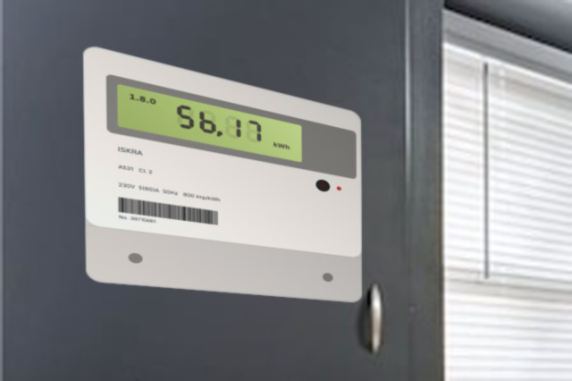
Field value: 56.17; kWh
